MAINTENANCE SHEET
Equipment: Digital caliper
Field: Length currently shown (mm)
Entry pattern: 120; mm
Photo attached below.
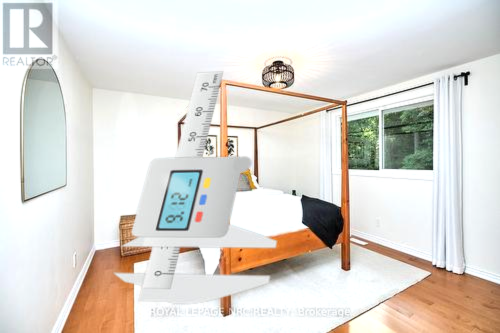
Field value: 9.12; mm
